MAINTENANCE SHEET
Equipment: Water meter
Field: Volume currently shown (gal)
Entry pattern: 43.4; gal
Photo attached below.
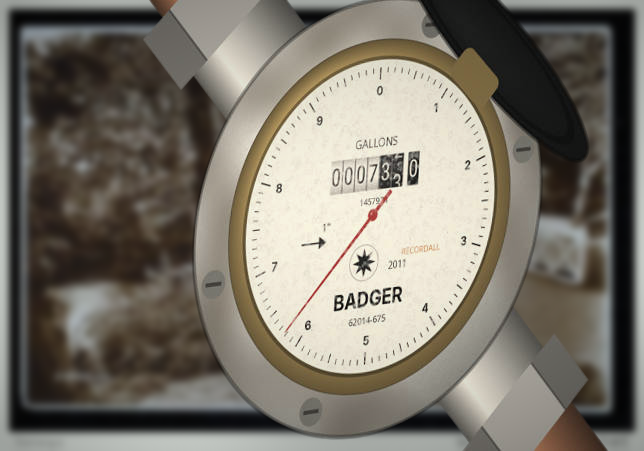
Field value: 7326.2; gal
